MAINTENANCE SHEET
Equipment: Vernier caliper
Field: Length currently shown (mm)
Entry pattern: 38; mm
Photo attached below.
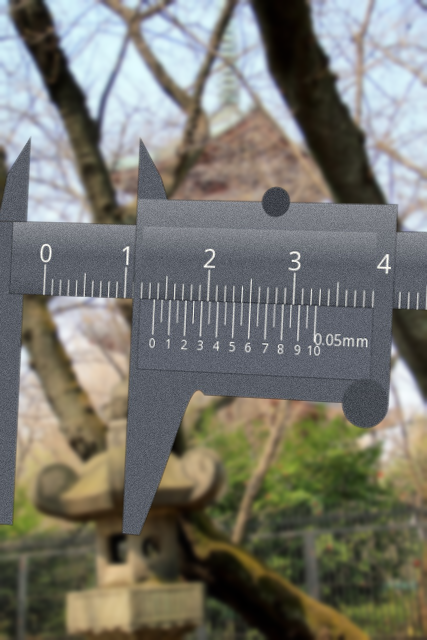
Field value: 13.6; mm
